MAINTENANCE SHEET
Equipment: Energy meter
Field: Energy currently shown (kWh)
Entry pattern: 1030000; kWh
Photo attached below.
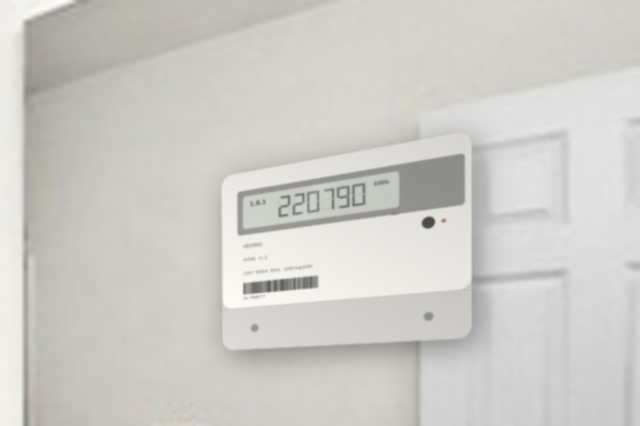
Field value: 220790; kWh
